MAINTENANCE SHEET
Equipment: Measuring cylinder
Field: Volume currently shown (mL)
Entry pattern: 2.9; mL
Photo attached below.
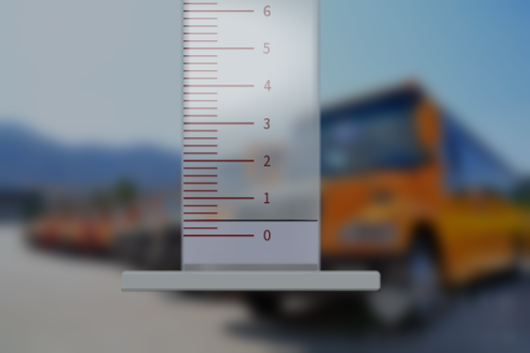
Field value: 0.4; mL
